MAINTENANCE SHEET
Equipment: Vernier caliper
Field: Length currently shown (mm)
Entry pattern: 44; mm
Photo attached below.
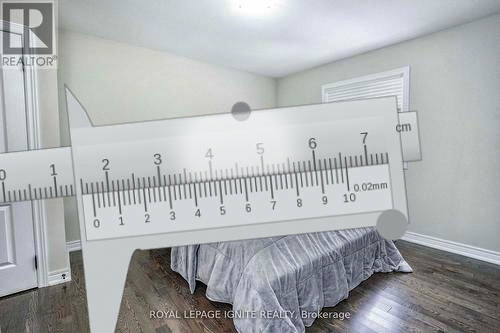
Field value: 17.0; mm
